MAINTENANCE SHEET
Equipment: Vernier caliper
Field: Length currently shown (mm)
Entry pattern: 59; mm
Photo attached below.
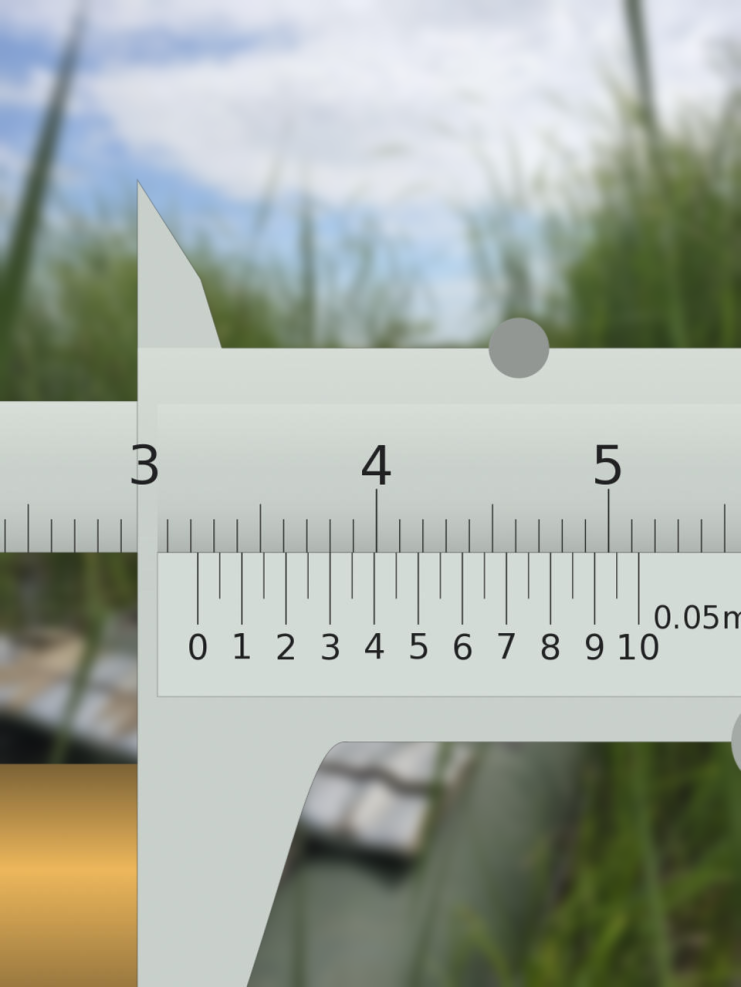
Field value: 32.30; mm
